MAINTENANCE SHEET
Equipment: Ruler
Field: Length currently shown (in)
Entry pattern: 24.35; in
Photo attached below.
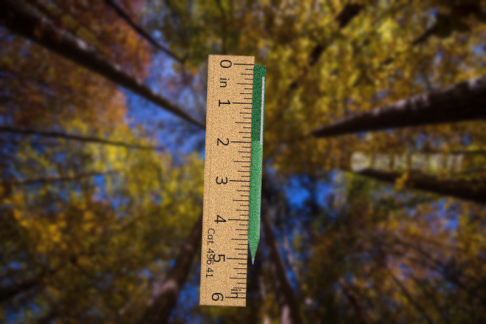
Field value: 5.125; in
